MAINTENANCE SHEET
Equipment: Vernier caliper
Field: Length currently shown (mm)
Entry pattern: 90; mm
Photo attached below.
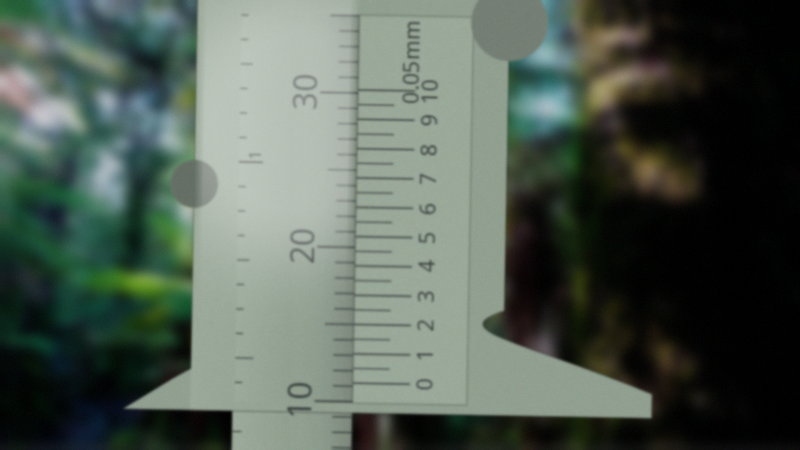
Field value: 11.2; mm
